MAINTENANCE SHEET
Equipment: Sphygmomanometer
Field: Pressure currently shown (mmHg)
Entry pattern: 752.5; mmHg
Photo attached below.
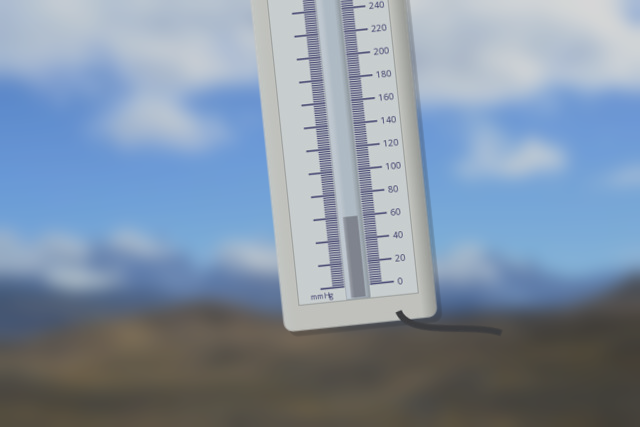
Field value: 60; mmHg
